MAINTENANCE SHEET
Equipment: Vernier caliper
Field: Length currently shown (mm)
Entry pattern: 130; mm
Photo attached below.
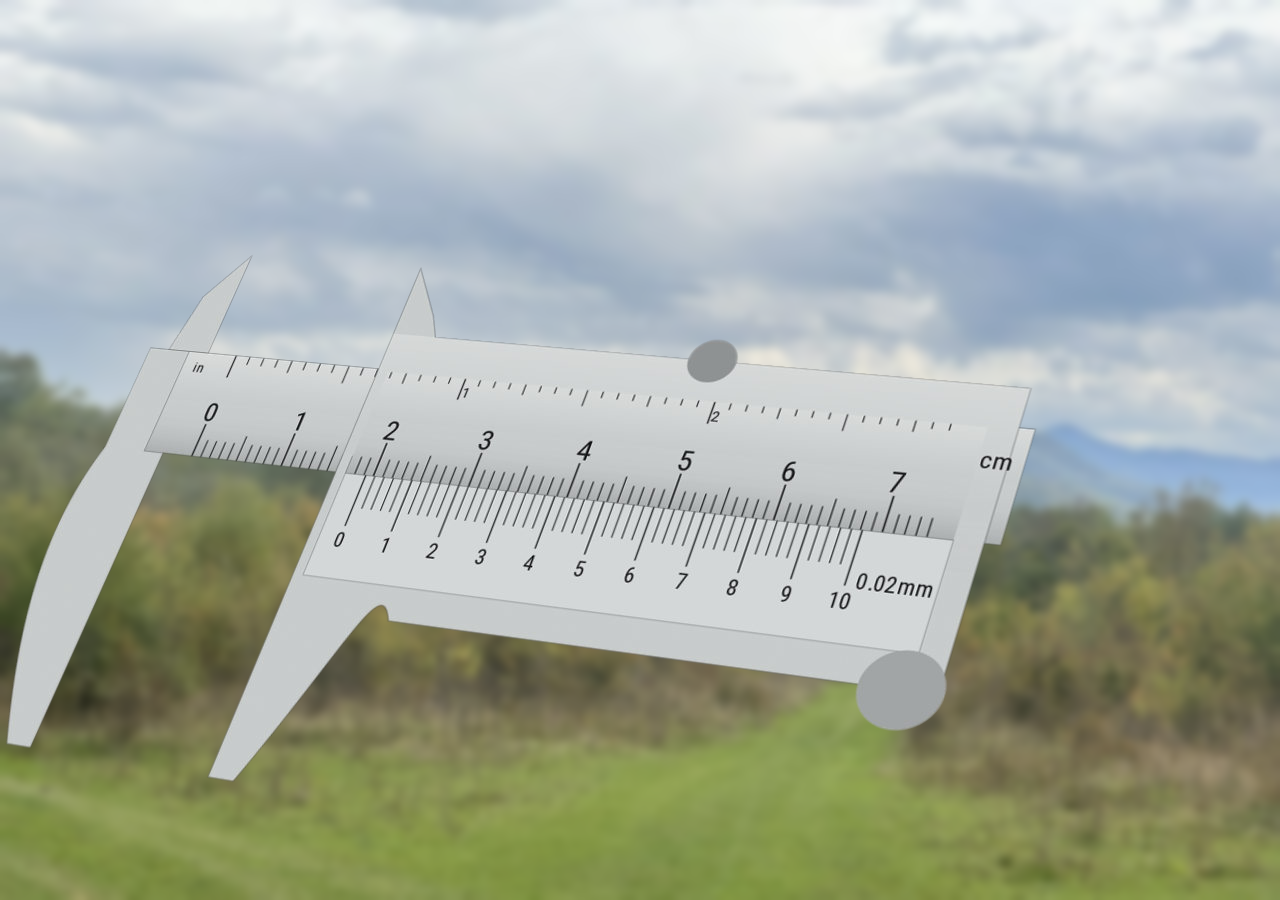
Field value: 19.2; mm
